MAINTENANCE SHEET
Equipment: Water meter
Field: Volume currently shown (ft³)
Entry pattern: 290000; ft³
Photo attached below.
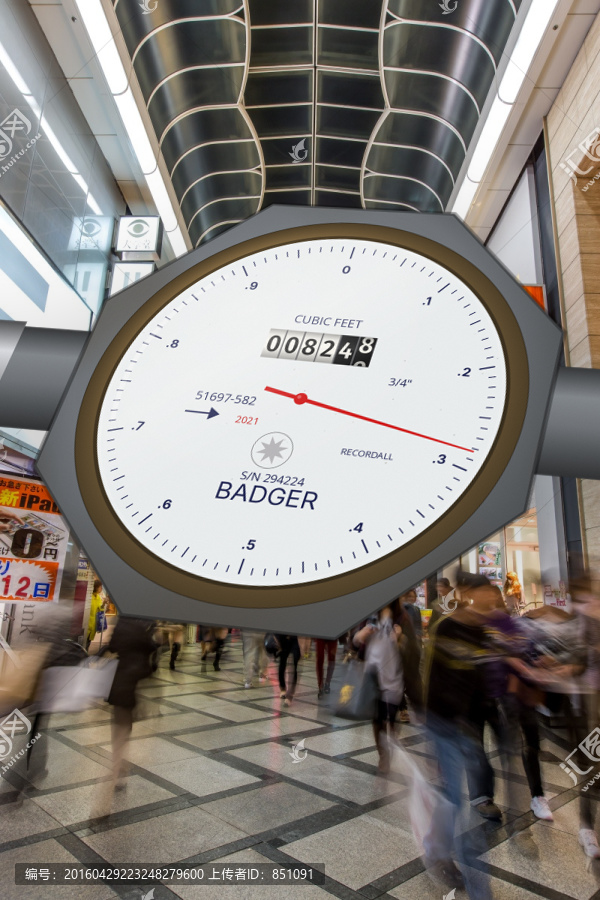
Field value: 8248.28; ft³
